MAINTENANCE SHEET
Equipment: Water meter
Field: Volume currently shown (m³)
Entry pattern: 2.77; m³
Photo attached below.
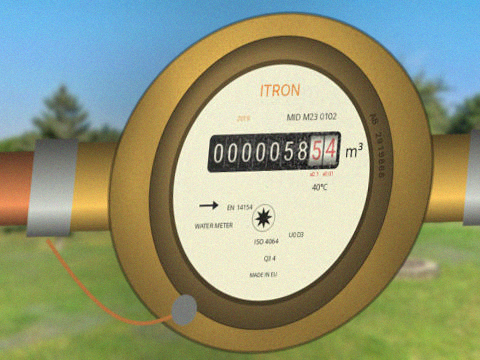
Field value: 58.54; m³
